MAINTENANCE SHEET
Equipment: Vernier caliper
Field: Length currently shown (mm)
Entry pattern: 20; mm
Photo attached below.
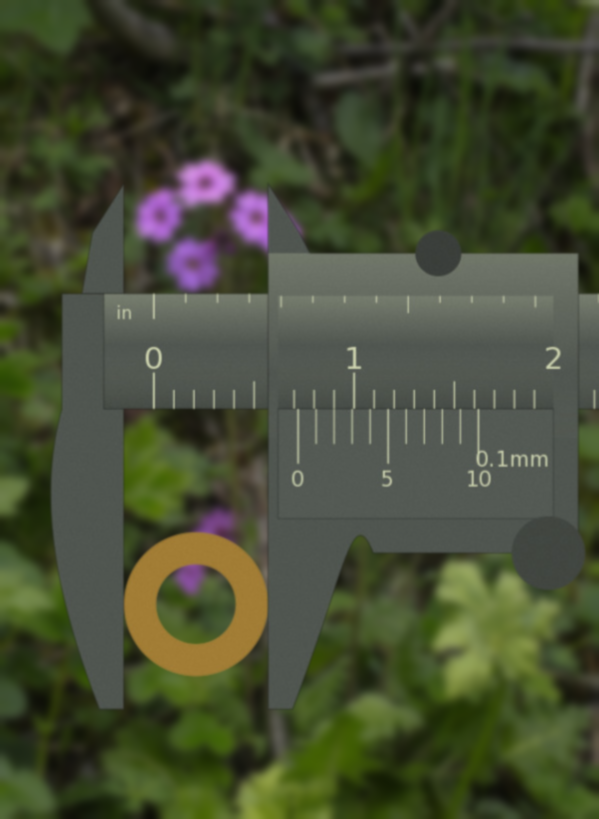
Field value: 7.2; mm
